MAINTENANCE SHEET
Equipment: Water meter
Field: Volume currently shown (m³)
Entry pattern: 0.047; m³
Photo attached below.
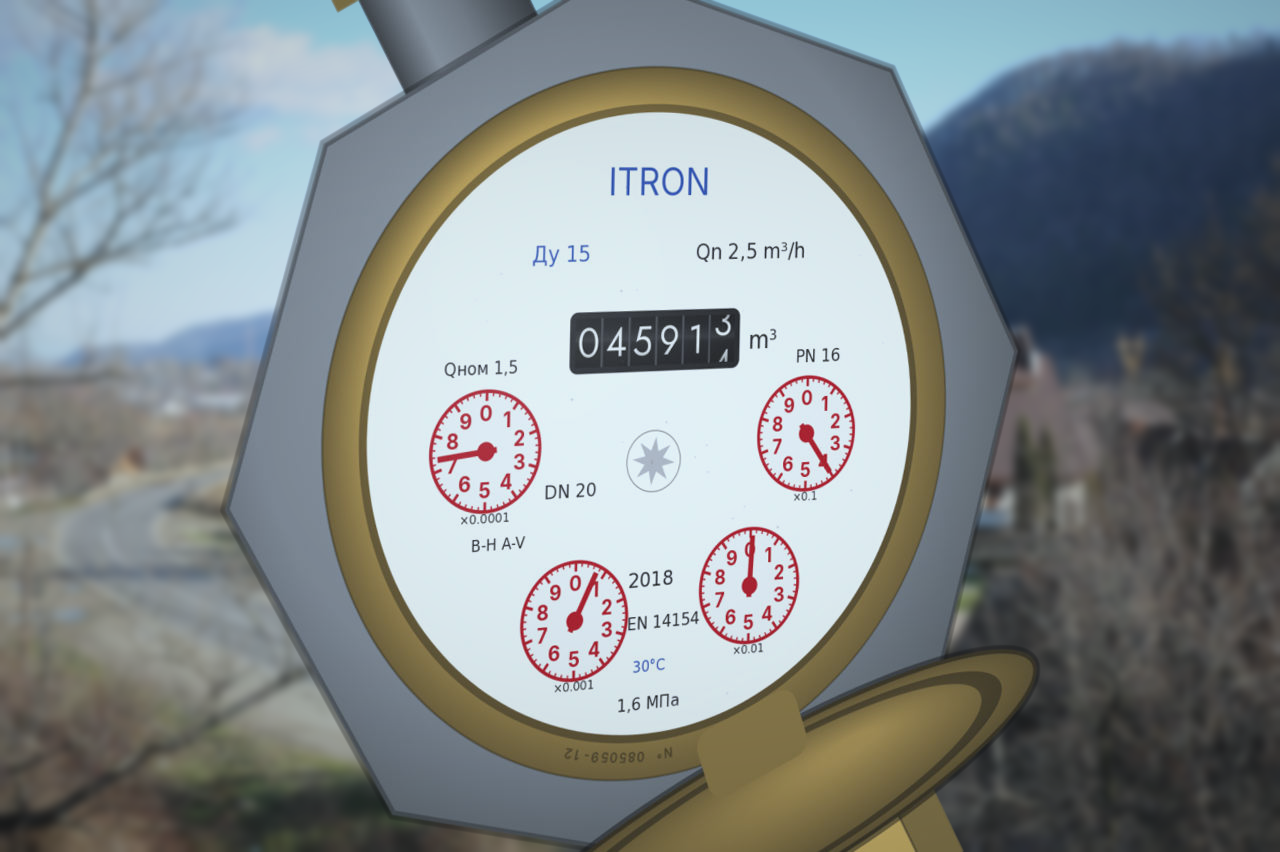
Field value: 45913.4007; m³
